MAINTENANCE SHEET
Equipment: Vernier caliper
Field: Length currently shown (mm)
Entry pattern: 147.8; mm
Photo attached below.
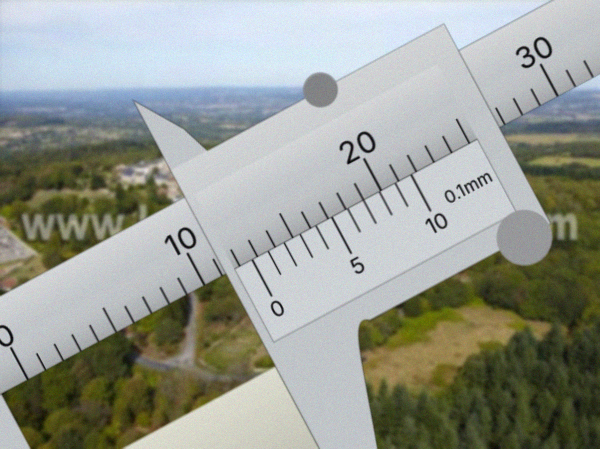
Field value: 12.7; mm
